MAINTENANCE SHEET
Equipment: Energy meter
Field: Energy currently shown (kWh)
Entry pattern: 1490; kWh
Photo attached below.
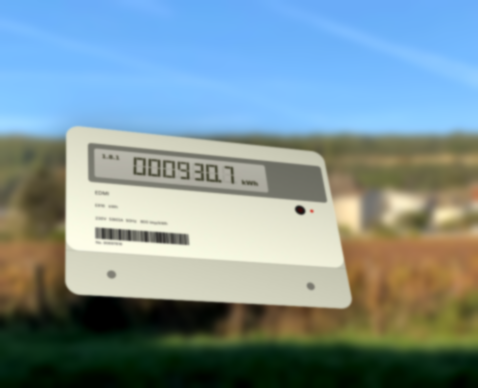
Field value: 930.7; kWh
